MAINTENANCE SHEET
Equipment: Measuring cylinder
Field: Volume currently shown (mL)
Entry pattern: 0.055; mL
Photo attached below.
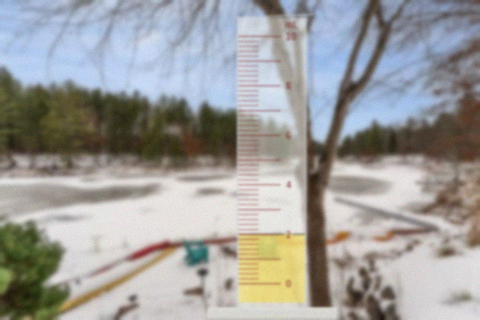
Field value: 2; mL
